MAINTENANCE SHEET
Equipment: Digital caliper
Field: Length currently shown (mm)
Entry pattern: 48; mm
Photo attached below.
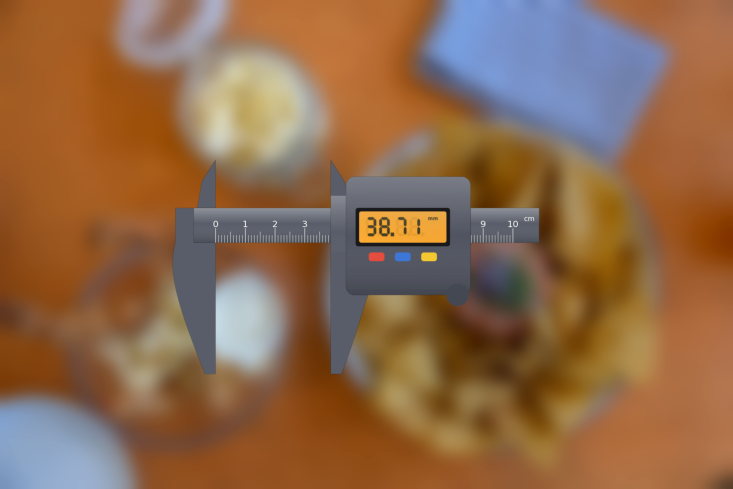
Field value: 38.71; mm
